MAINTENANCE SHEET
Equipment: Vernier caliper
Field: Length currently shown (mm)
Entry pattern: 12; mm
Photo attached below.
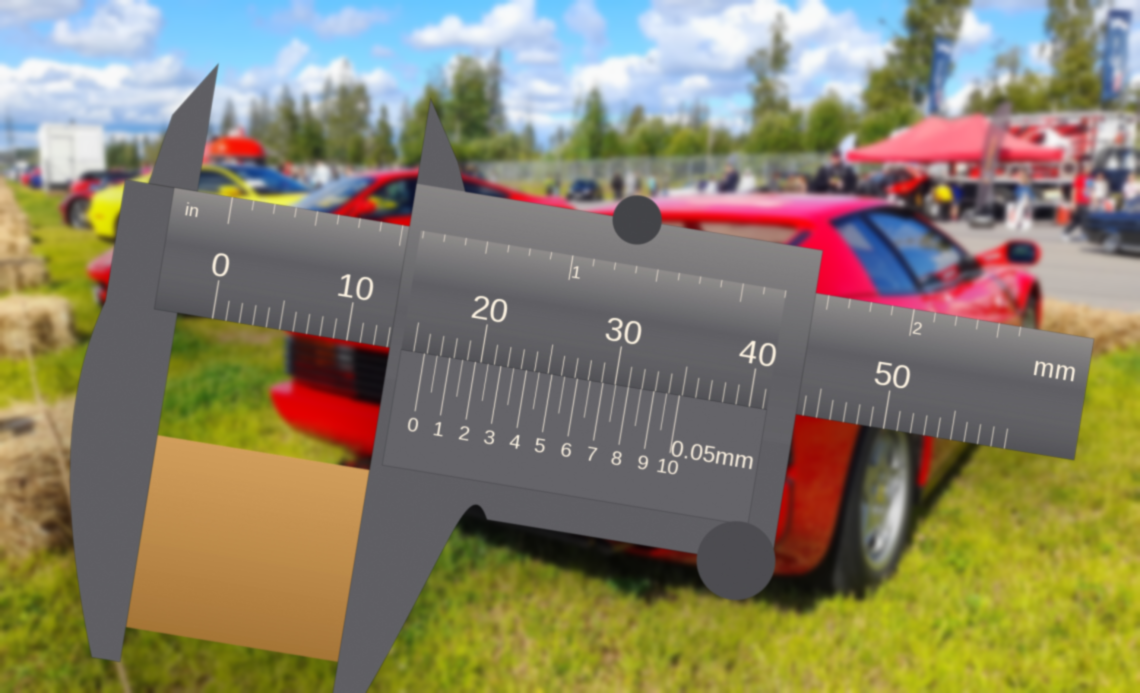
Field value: 15.8; mm
